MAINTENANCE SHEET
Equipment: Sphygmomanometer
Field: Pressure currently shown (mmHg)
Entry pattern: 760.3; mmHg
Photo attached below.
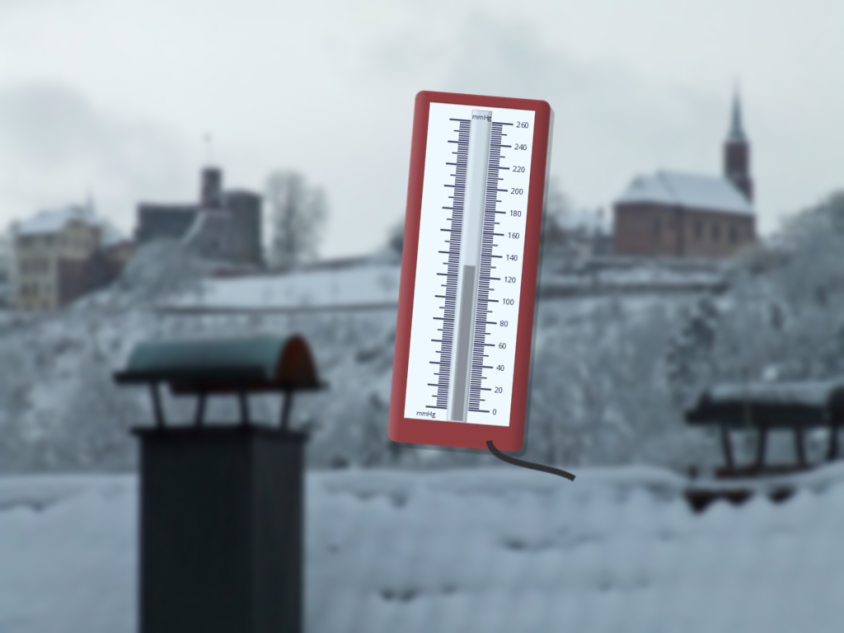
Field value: 130; mmHg
